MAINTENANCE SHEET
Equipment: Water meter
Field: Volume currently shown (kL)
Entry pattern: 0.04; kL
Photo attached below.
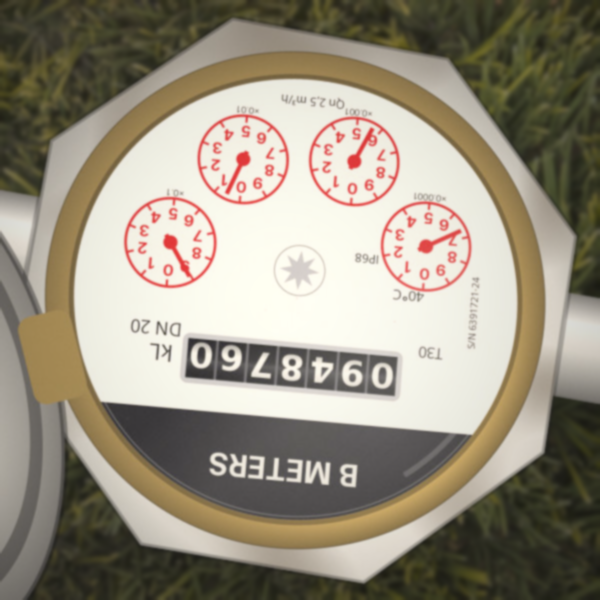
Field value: 948759.9056; kL
